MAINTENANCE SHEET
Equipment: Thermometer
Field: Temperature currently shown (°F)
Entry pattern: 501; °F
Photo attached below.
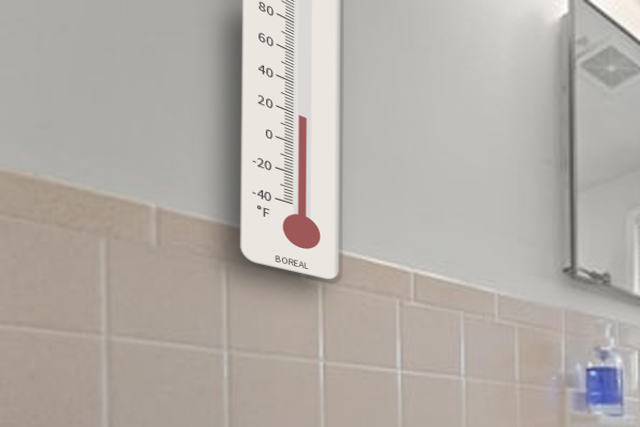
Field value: 20; °F
